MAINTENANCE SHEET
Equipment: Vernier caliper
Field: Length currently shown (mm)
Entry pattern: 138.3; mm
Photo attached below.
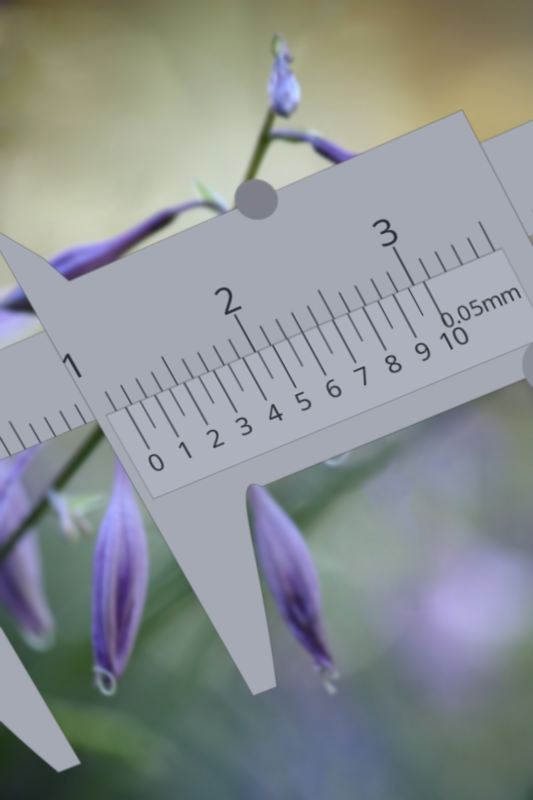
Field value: 11.6; mm
